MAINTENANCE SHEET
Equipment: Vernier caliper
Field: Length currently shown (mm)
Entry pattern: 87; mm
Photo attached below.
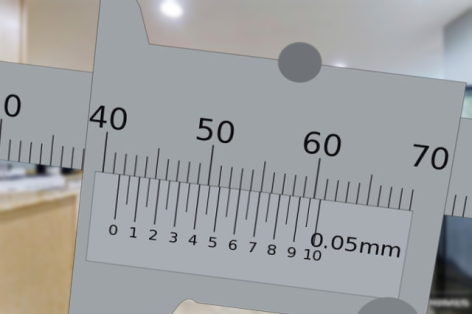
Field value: 41.6; mm
